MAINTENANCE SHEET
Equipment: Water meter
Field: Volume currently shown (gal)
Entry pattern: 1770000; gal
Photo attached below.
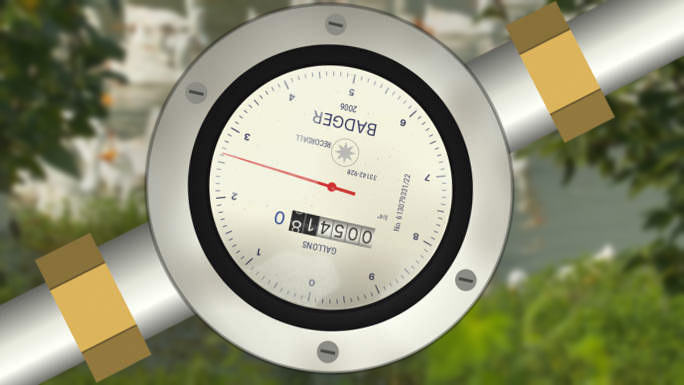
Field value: 54182.6; gal
